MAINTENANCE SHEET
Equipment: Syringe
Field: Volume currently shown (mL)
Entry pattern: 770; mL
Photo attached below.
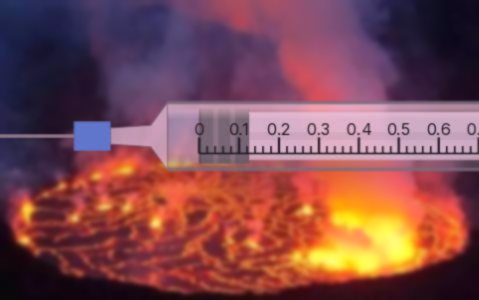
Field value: 0; mL
